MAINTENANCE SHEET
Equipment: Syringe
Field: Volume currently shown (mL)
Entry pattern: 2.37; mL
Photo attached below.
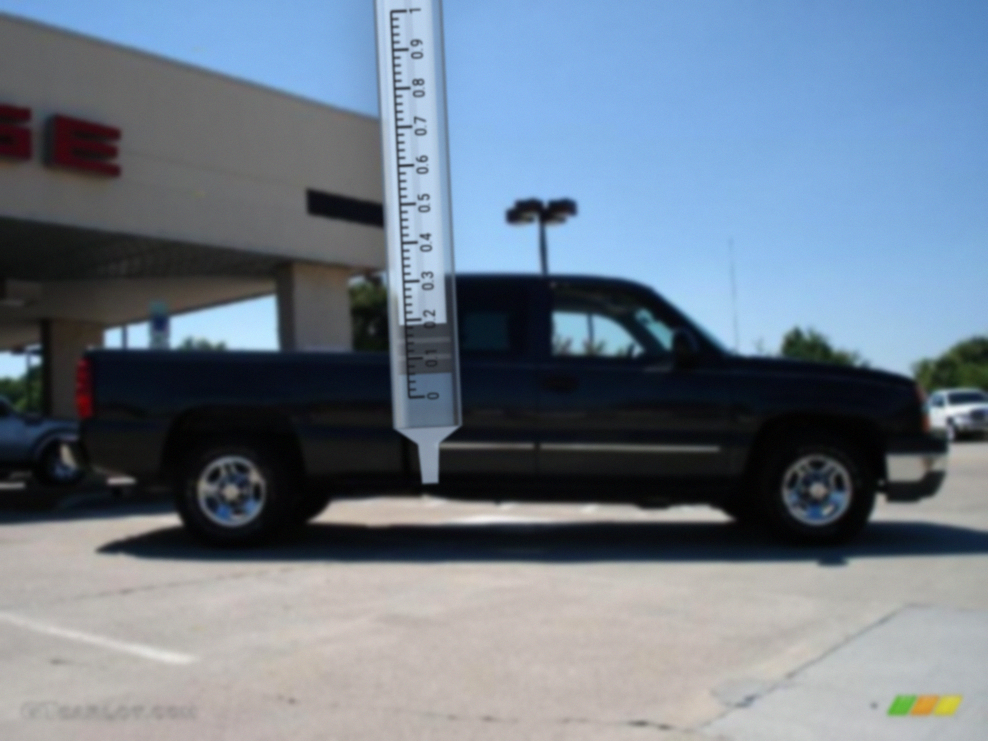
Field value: 0.06; mL
